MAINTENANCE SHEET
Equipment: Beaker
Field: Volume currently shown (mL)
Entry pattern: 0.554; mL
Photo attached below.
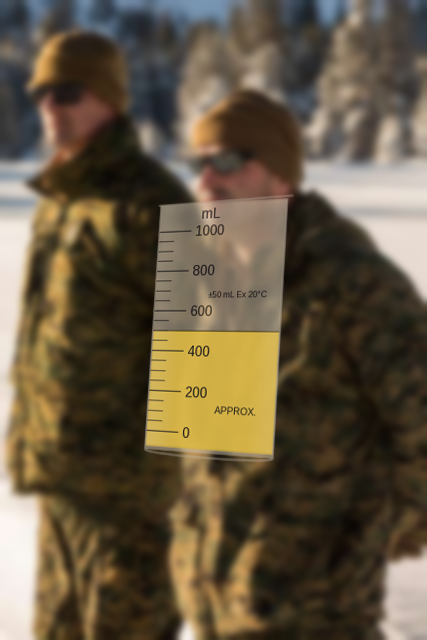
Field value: 500; mL
